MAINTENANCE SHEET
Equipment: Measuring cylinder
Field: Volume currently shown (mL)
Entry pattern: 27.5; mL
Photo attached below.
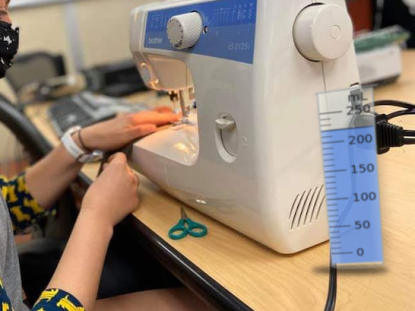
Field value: 220; mL
